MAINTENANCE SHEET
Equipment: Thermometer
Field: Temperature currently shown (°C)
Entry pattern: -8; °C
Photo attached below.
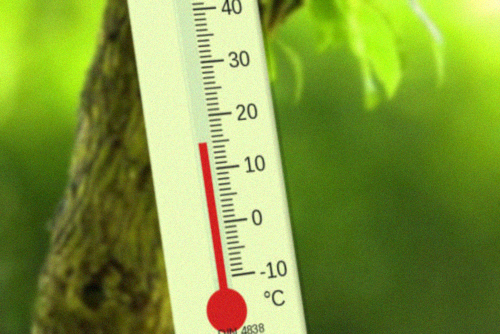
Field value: 15; °C
